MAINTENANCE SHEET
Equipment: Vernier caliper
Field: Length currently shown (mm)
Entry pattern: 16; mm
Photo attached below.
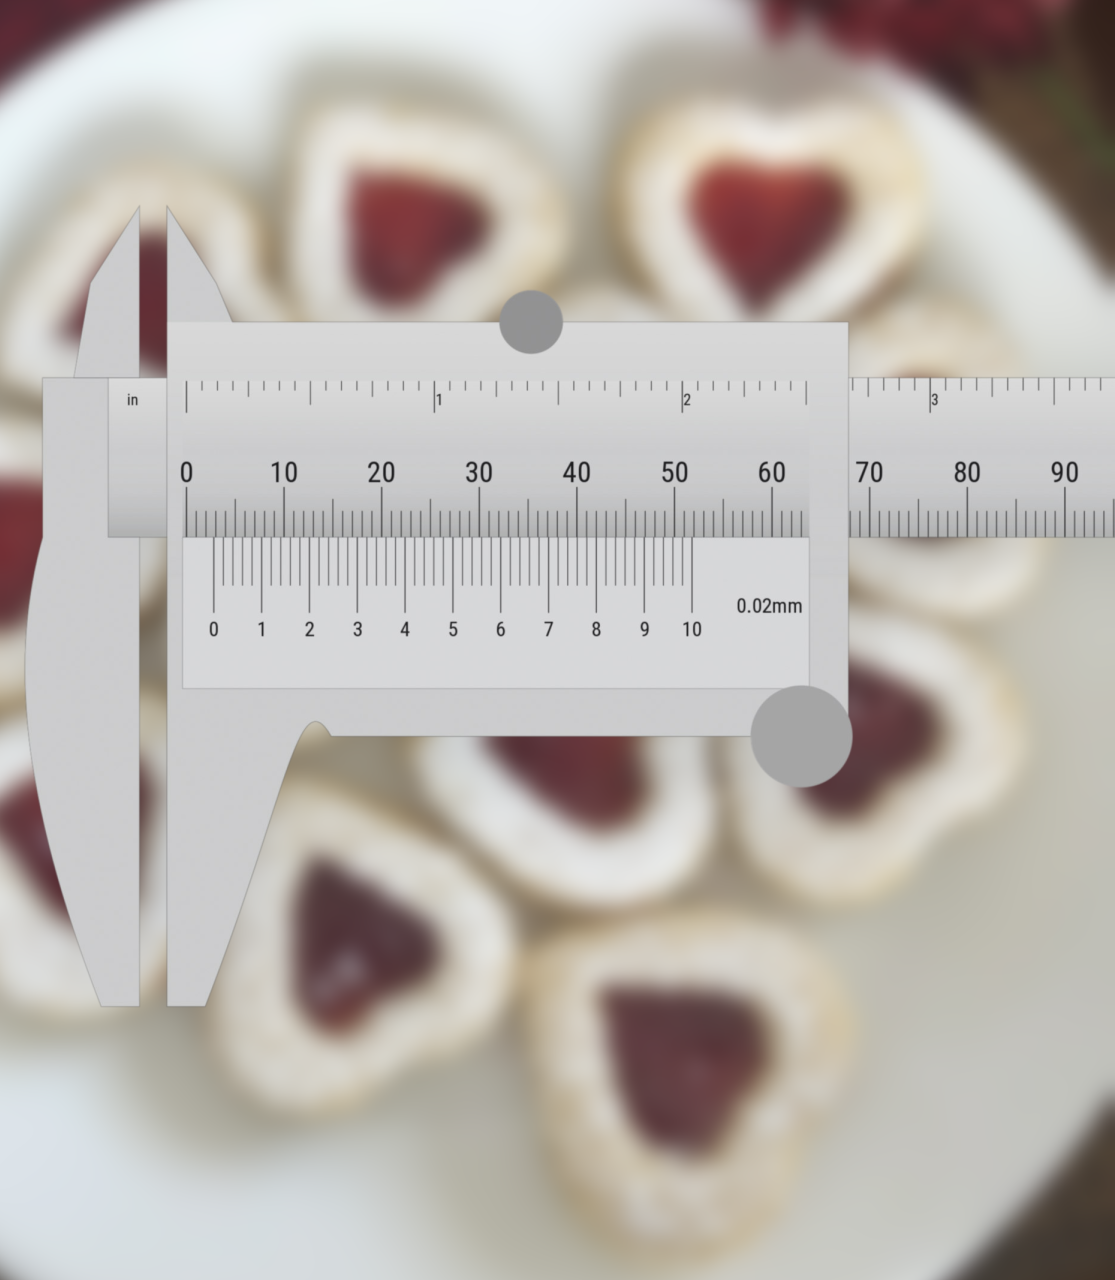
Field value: 2.8; mm
